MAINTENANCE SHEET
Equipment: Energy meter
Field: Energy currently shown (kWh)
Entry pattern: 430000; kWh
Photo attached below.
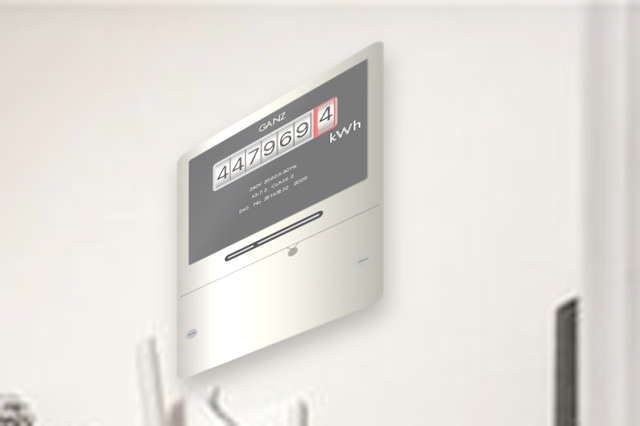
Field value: 447969.4; kWh
